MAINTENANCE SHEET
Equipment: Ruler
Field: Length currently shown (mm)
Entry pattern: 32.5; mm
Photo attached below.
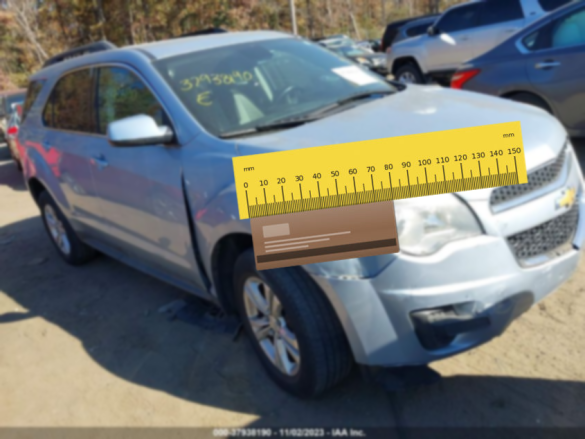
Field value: 80; mm
